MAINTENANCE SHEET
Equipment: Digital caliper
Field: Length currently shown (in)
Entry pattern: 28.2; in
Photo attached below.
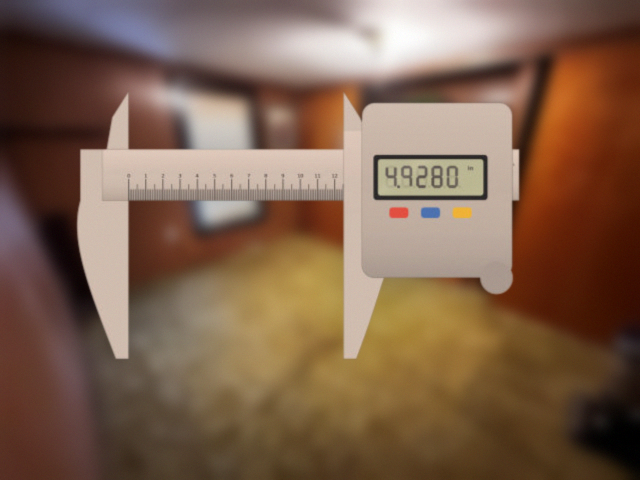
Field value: 4.9280; in
